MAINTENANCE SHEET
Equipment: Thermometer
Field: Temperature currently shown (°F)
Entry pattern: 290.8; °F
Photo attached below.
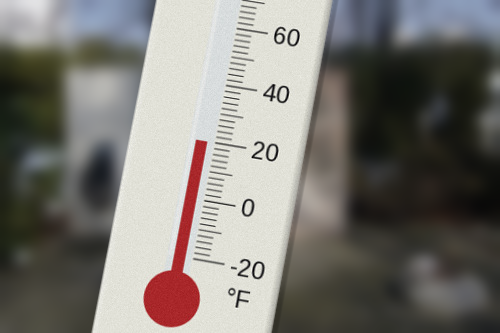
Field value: 20; °F
